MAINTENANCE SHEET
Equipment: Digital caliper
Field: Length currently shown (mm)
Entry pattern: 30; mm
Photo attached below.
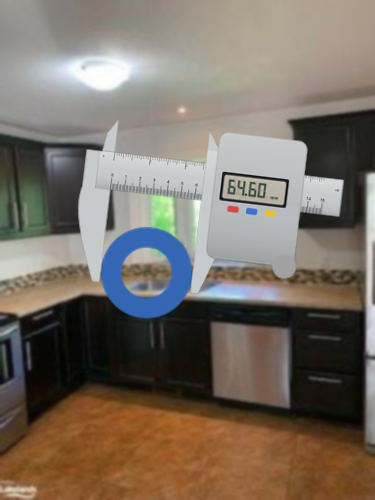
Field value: 64.60; mm
